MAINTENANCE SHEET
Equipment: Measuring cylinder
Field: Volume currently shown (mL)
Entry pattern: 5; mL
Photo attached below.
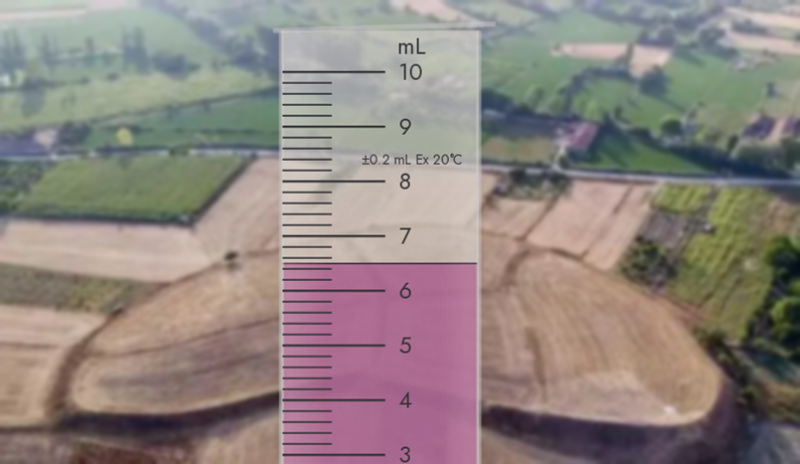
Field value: 6.5; mL
